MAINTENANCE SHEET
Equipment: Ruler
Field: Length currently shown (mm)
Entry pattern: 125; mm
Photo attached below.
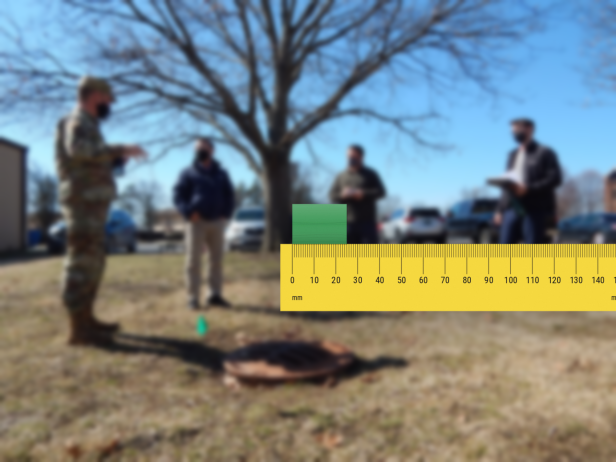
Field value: 25; mm
